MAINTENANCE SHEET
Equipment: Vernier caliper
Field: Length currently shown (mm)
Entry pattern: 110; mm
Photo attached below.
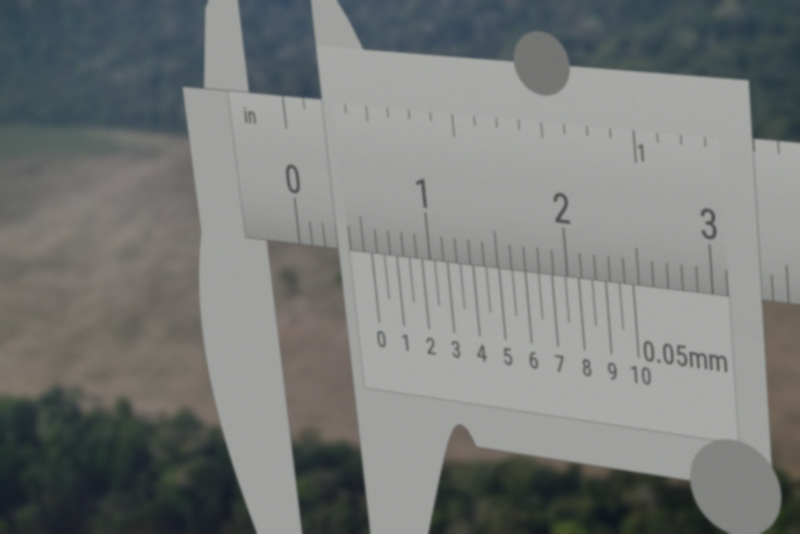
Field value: 5.6; mm
